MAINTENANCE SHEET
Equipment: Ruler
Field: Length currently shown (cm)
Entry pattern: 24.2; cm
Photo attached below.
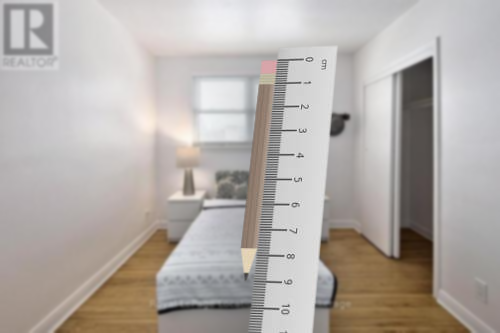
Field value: 9; cm
